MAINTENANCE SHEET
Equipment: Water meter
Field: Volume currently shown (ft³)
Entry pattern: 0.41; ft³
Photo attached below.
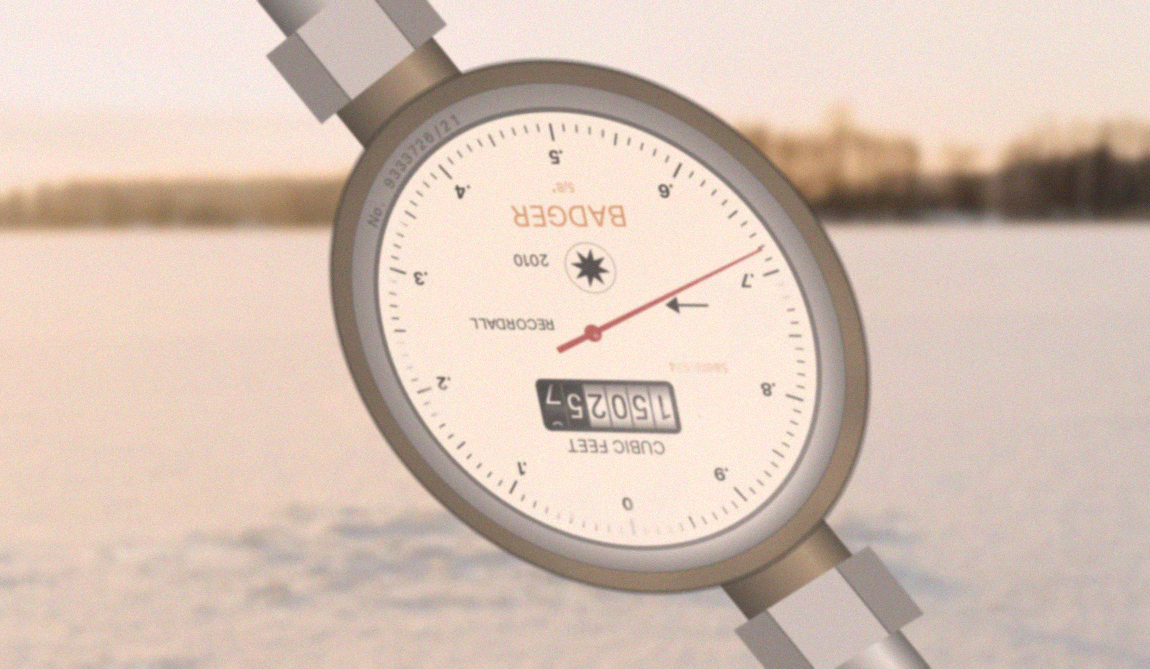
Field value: 150256.68; ft³
